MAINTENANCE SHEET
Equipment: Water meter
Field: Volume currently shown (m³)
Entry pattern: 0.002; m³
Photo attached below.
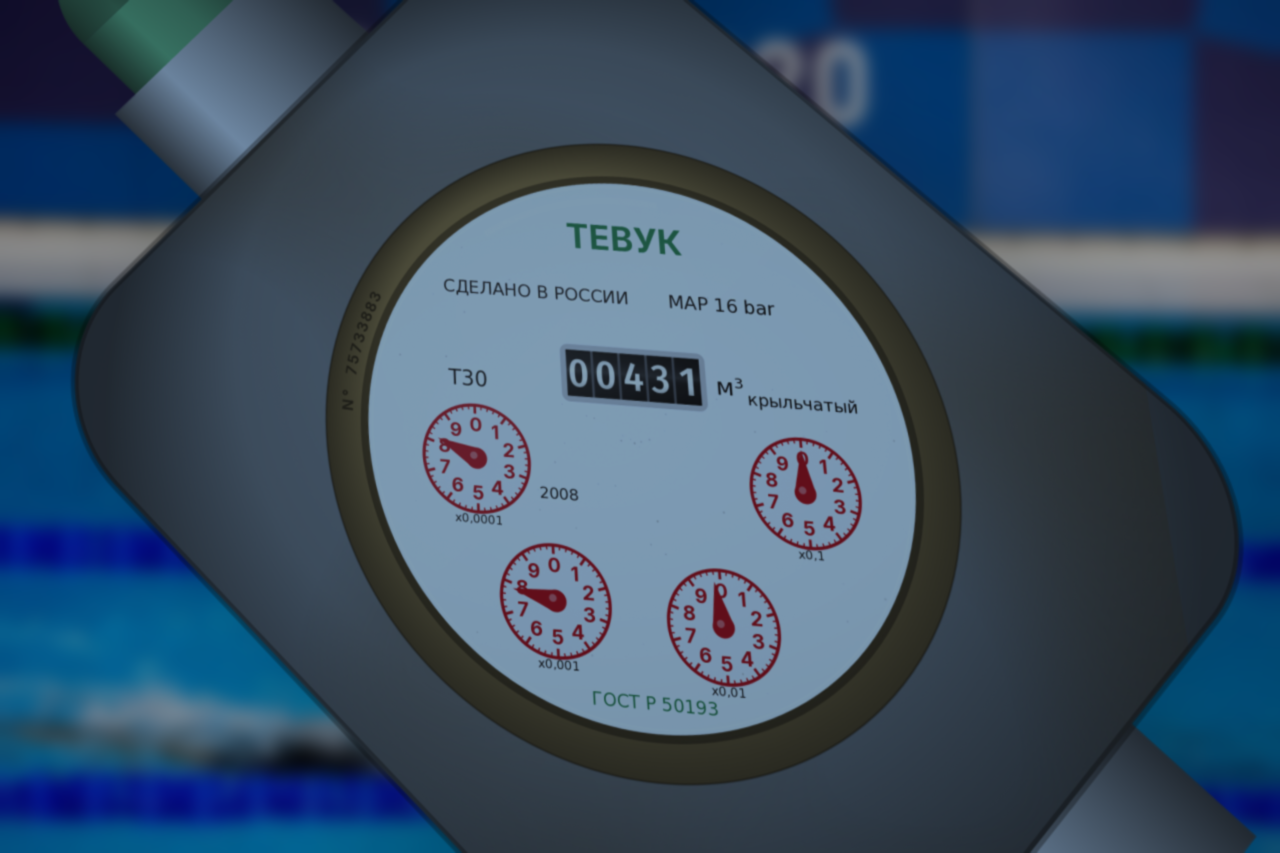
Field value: 430.9978; m³
